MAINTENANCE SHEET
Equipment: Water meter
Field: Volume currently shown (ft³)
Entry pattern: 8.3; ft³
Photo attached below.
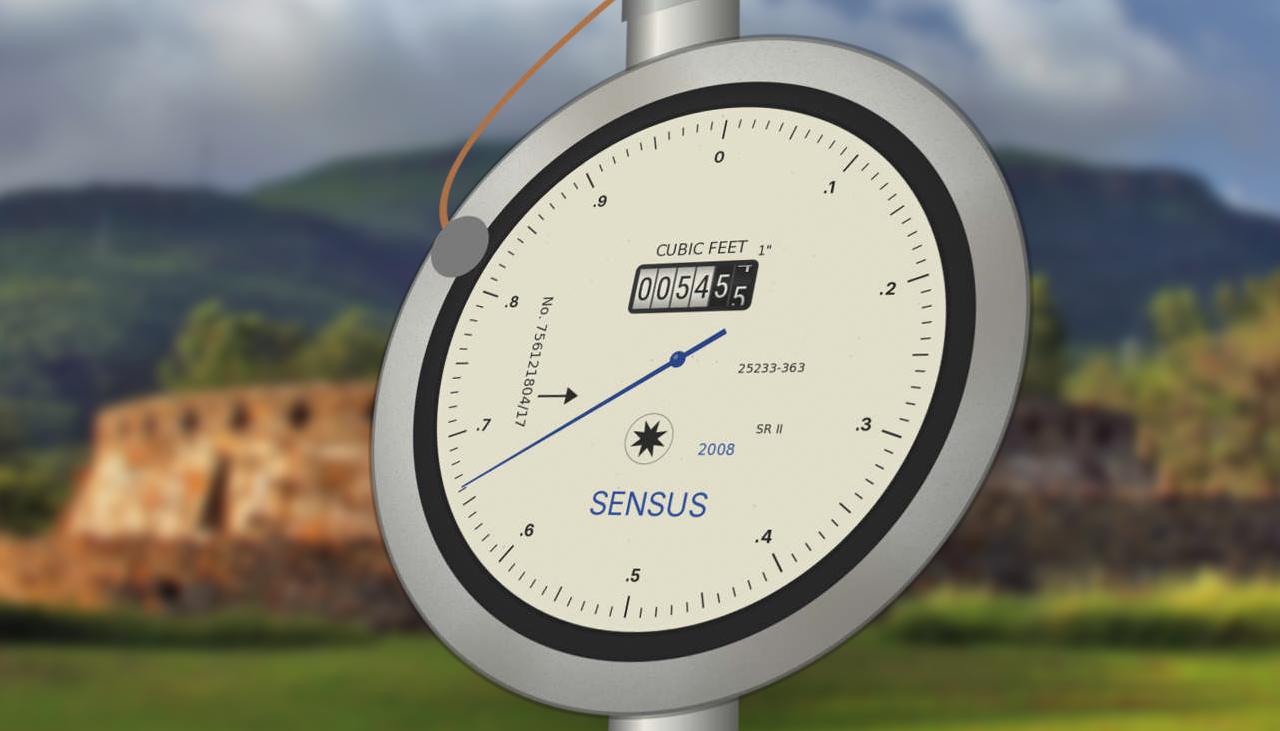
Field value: 5454.66; ft³
